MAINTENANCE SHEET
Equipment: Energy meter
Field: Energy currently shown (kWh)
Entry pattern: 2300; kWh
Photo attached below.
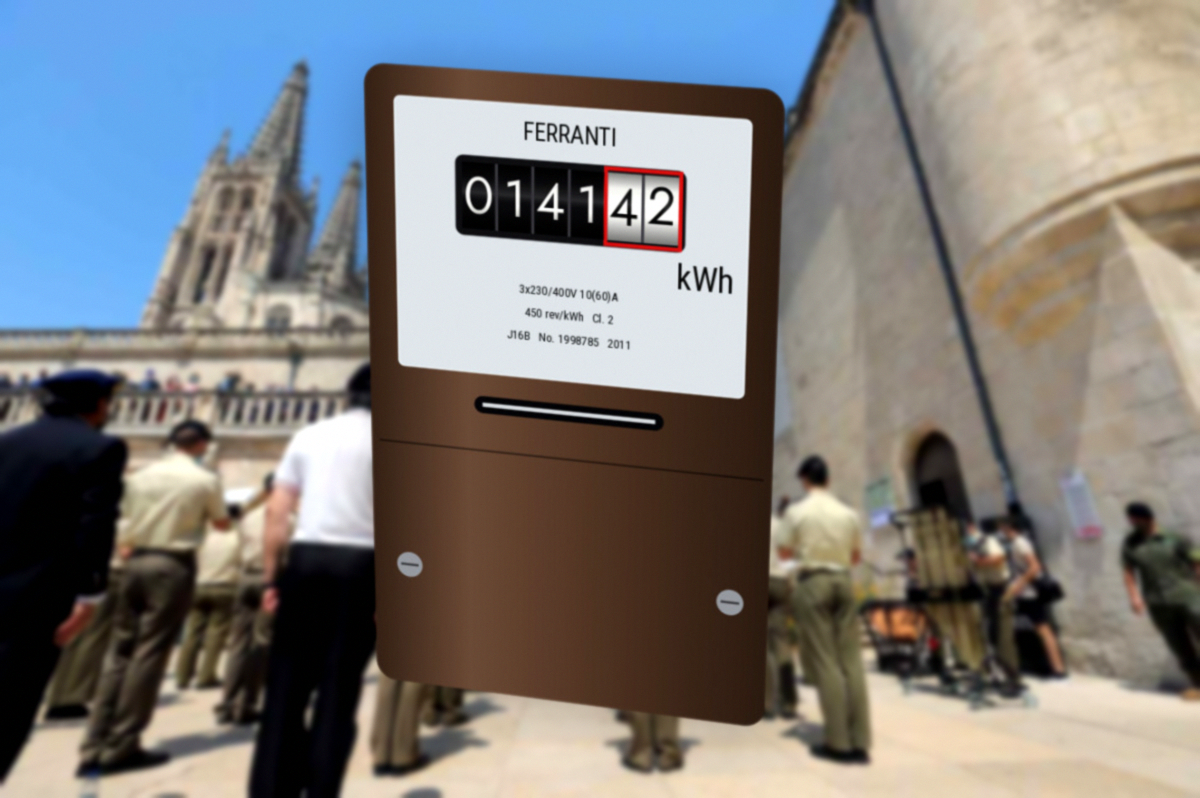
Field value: 141.42; kWh
